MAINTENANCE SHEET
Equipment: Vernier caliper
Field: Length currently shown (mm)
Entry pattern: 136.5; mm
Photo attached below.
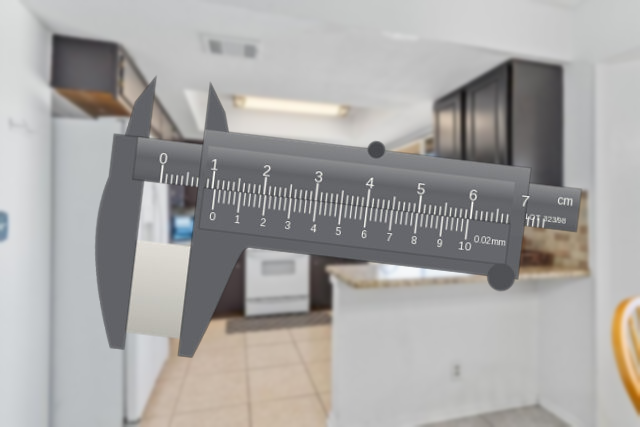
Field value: 10.5; mm
